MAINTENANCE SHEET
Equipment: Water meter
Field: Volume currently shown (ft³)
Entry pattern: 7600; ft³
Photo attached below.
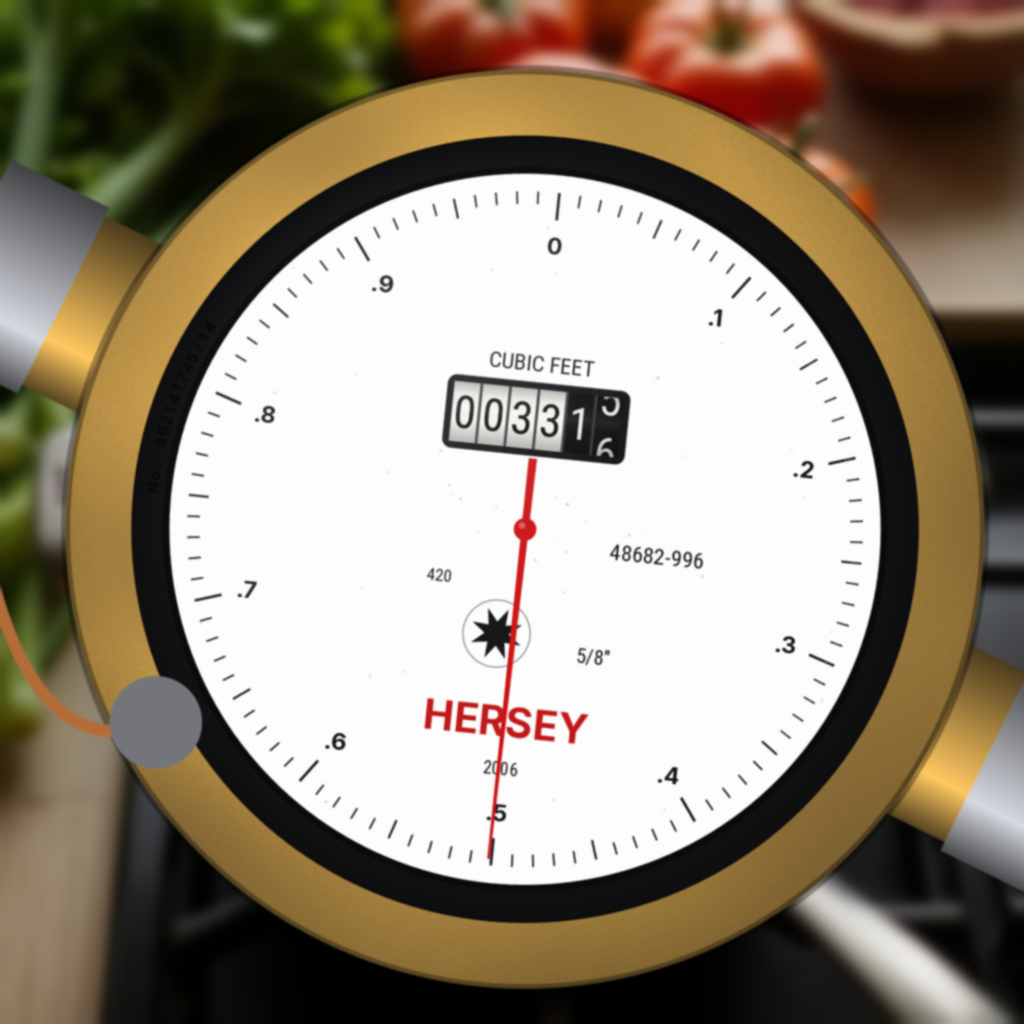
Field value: 3315.50; ft³
